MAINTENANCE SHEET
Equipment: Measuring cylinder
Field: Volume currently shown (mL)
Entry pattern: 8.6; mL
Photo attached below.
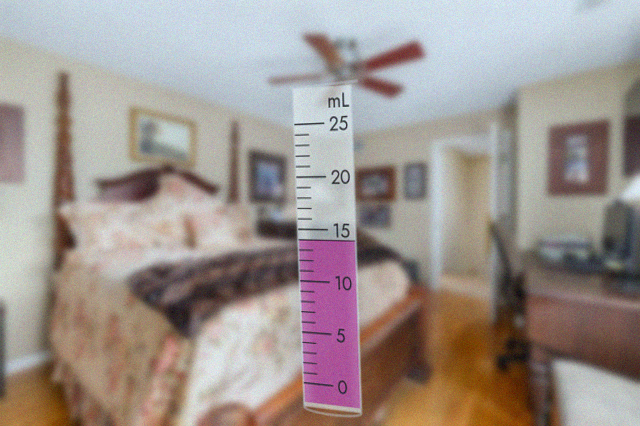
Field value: 14; mL
